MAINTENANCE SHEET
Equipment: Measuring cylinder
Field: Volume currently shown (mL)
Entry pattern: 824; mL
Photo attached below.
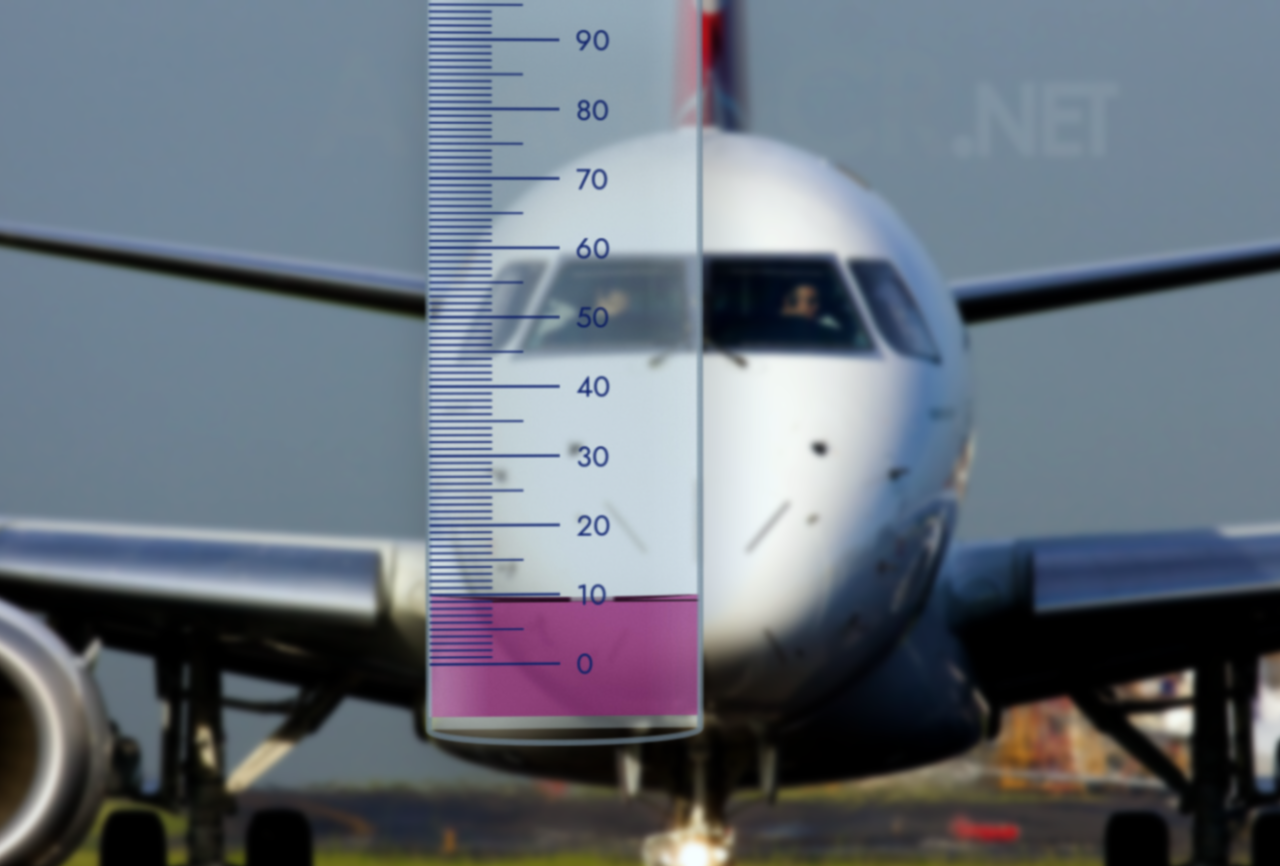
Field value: 9; mL
